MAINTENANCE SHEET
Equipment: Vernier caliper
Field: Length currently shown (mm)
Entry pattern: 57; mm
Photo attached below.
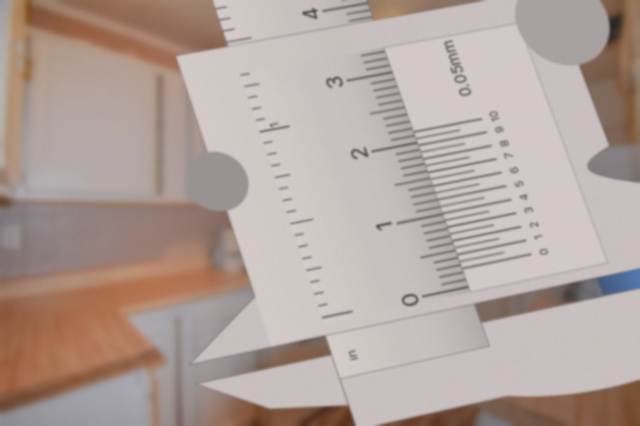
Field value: 2.5; mm
